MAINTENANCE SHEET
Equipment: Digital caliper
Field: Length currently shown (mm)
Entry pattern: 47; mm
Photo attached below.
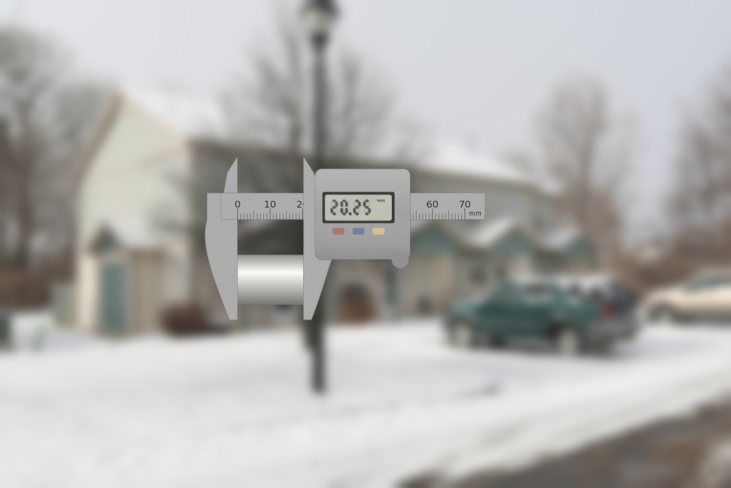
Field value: 20.25; mm
